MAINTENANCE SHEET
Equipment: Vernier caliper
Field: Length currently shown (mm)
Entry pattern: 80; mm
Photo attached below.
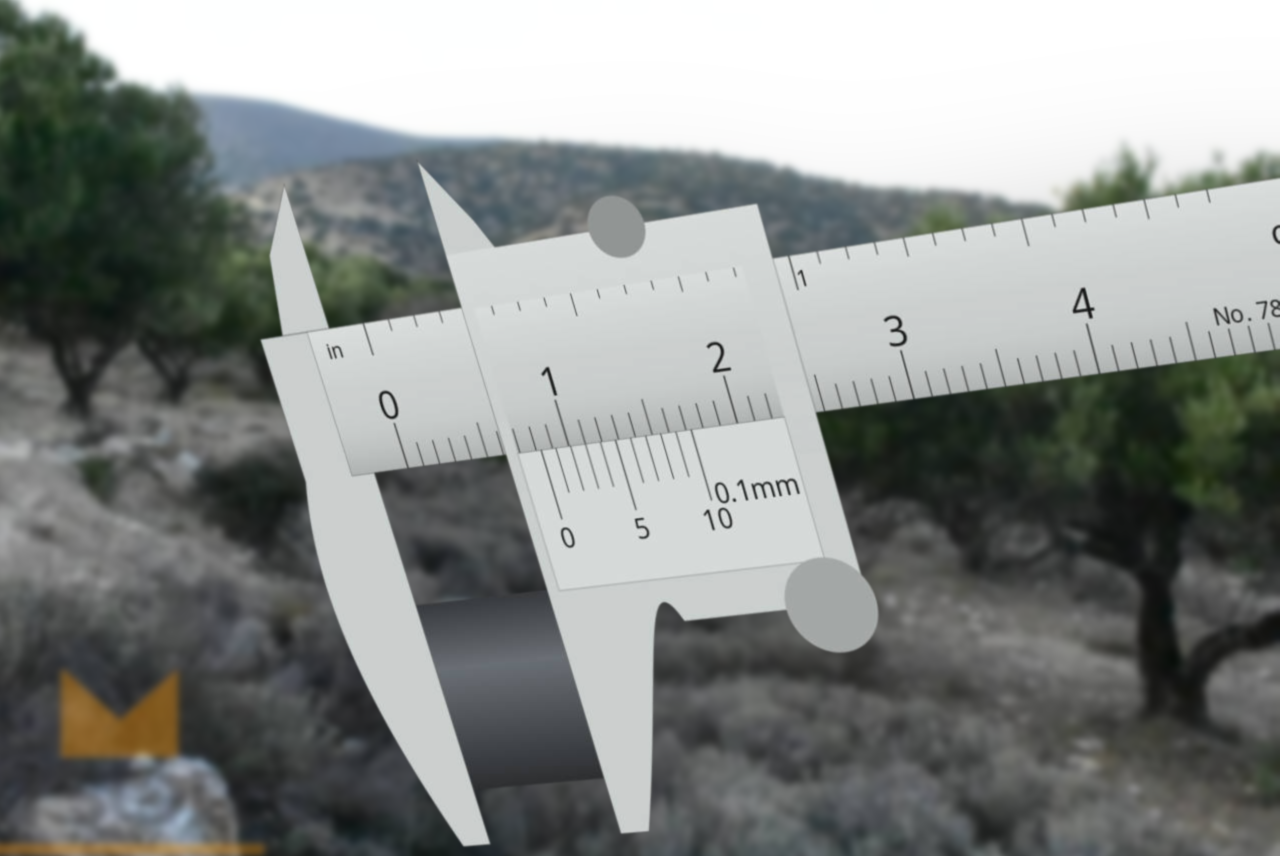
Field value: 8.3; mm
